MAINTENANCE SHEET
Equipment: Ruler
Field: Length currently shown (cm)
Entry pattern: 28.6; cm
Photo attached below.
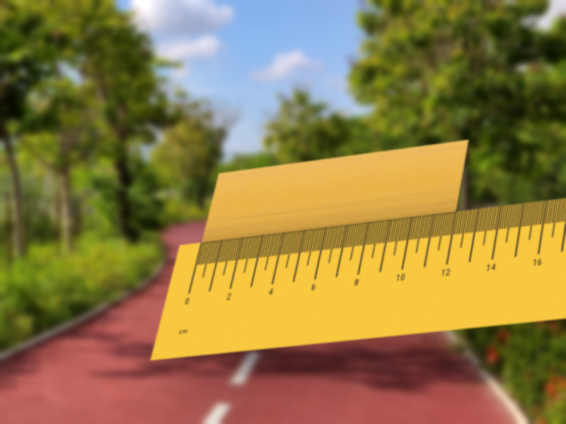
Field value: 12; cm
